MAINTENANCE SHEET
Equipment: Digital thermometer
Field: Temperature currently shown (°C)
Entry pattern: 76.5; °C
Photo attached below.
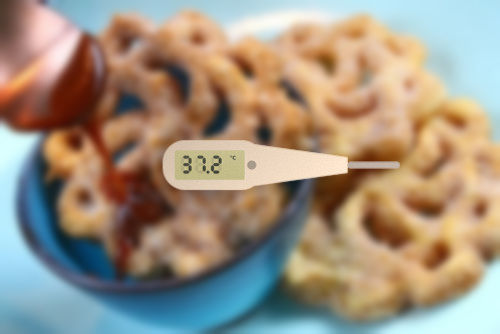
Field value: 37.2; °C
